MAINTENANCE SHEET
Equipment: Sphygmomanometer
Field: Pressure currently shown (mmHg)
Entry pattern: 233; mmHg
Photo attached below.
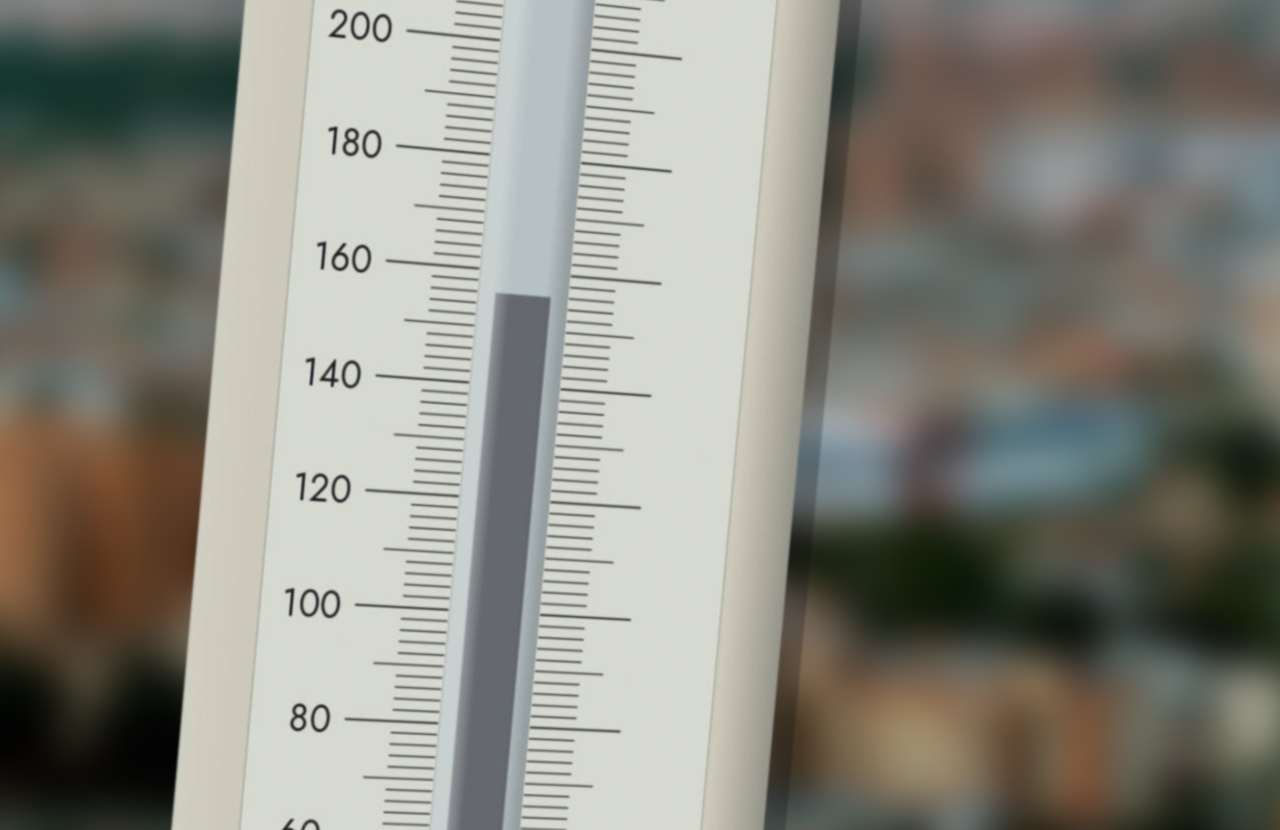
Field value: 156; mmHg
